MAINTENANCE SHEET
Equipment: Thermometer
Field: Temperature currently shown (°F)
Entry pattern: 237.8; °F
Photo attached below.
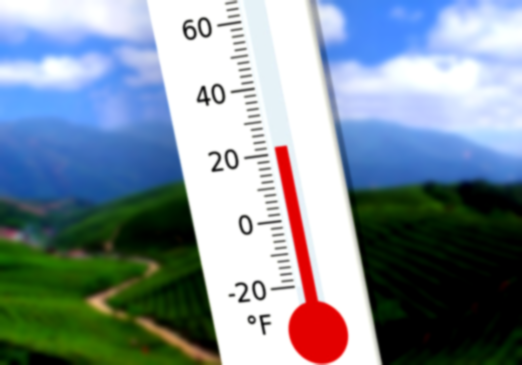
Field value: 22; °F
